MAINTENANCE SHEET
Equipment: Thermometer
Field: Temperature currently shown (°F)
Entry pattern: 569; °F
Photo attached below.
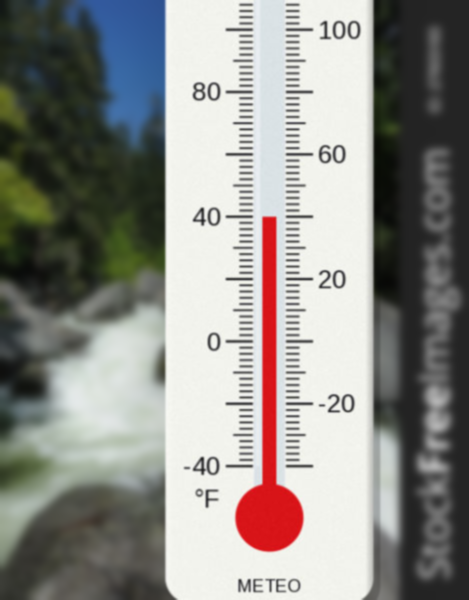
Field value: 40; °F
